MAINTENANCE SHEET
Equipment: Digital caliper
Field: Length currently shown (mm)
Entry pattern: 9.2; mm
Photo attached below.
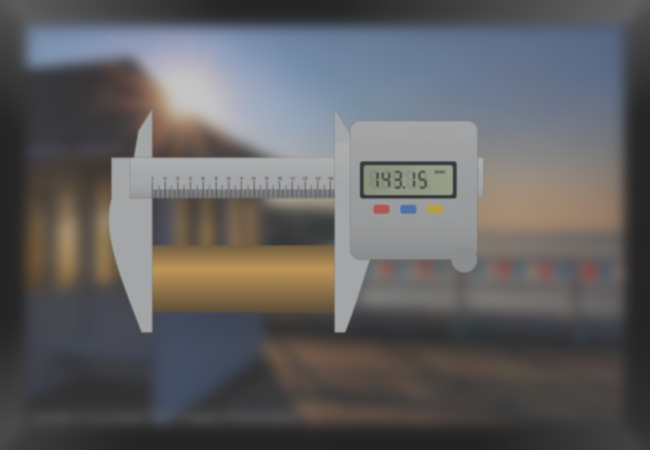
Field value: 143.15; mm
